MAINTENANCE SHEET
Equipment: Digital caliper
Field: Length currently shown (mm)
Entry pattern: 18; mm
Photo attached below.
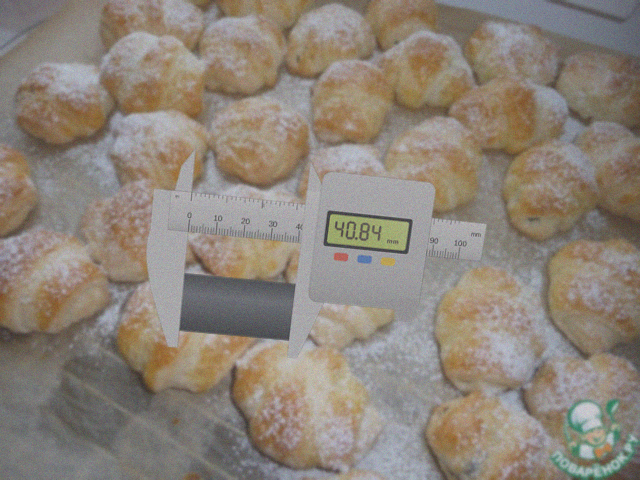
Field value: 40.84; mm
